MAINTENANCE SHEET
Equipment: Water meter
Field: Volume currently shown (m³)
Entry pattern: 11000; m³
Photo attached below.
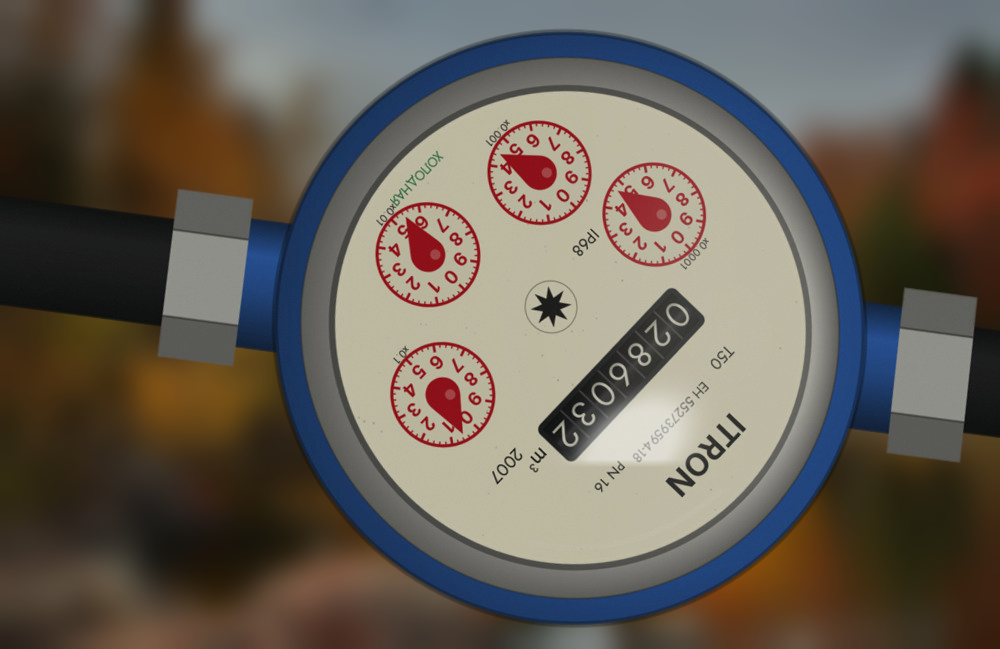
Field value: 286032.0544; m³
